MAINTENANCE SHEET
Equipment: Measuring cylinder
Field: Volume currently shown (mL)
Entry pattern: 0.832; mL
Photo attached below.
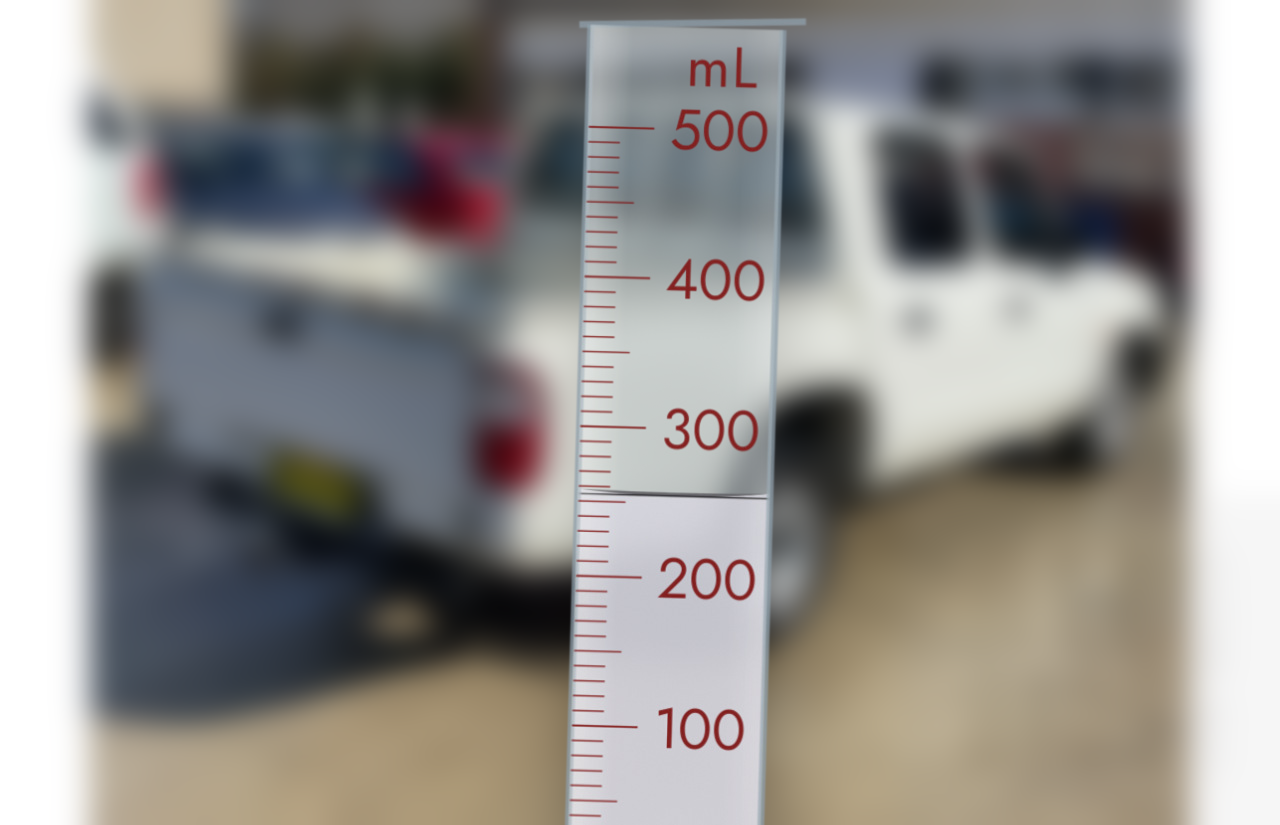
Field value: 255; mL
